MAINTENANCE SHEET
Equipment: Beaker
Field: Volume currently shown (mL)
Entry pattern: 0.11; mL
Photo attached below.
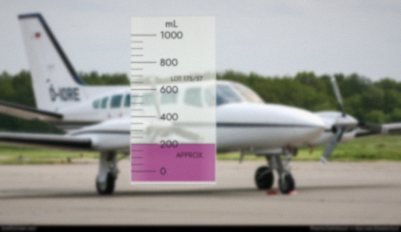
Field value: 200; mL
